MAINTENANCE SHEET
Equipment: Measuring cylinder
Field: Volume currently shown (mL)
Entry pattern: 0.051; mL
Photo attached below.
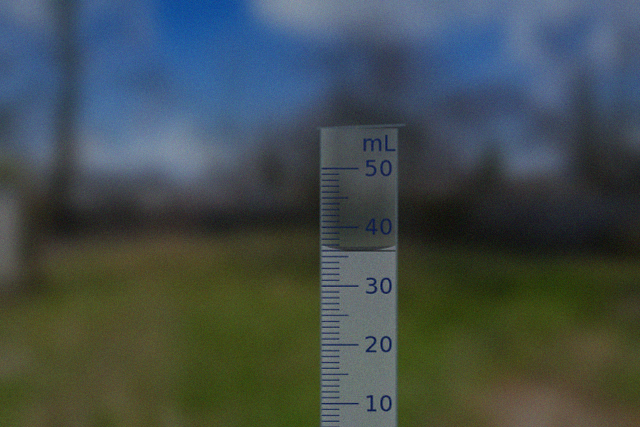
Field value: 36; mL
